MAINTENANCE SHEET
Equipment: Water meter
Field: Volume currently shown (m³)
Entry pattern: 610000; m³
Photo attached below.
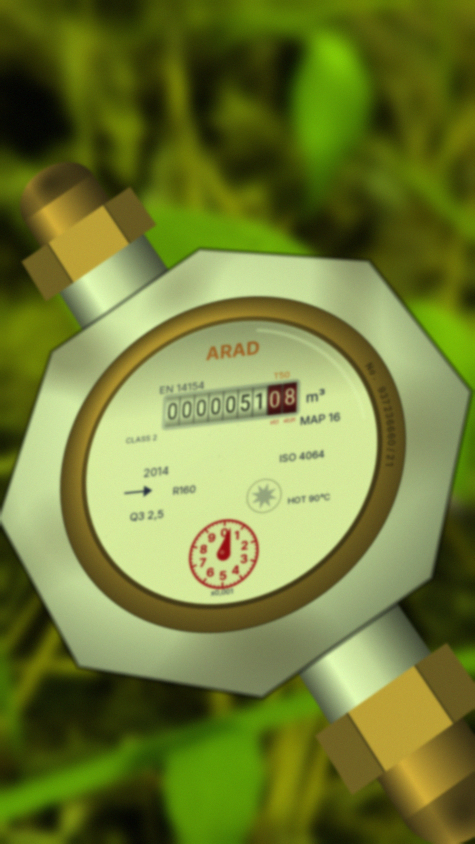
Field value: 51.080; m³
